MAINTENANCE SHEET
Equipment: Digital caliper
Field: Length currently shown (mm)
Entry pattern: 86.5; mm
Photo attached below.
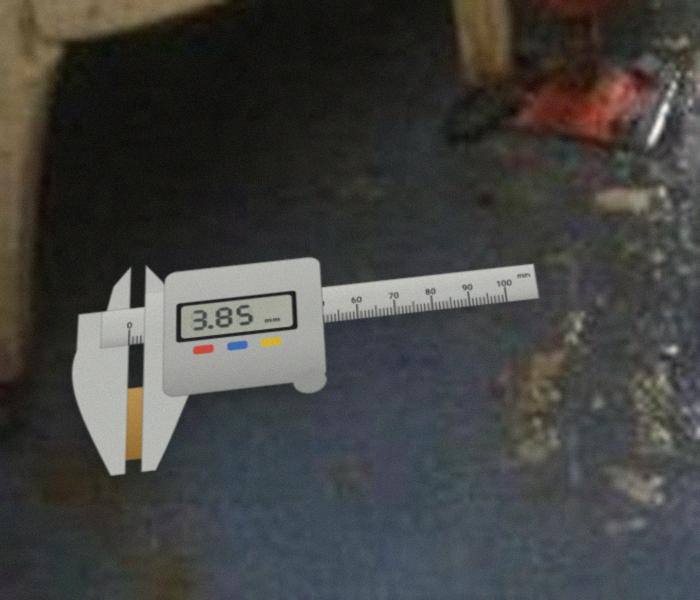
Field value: 3.85; mm
